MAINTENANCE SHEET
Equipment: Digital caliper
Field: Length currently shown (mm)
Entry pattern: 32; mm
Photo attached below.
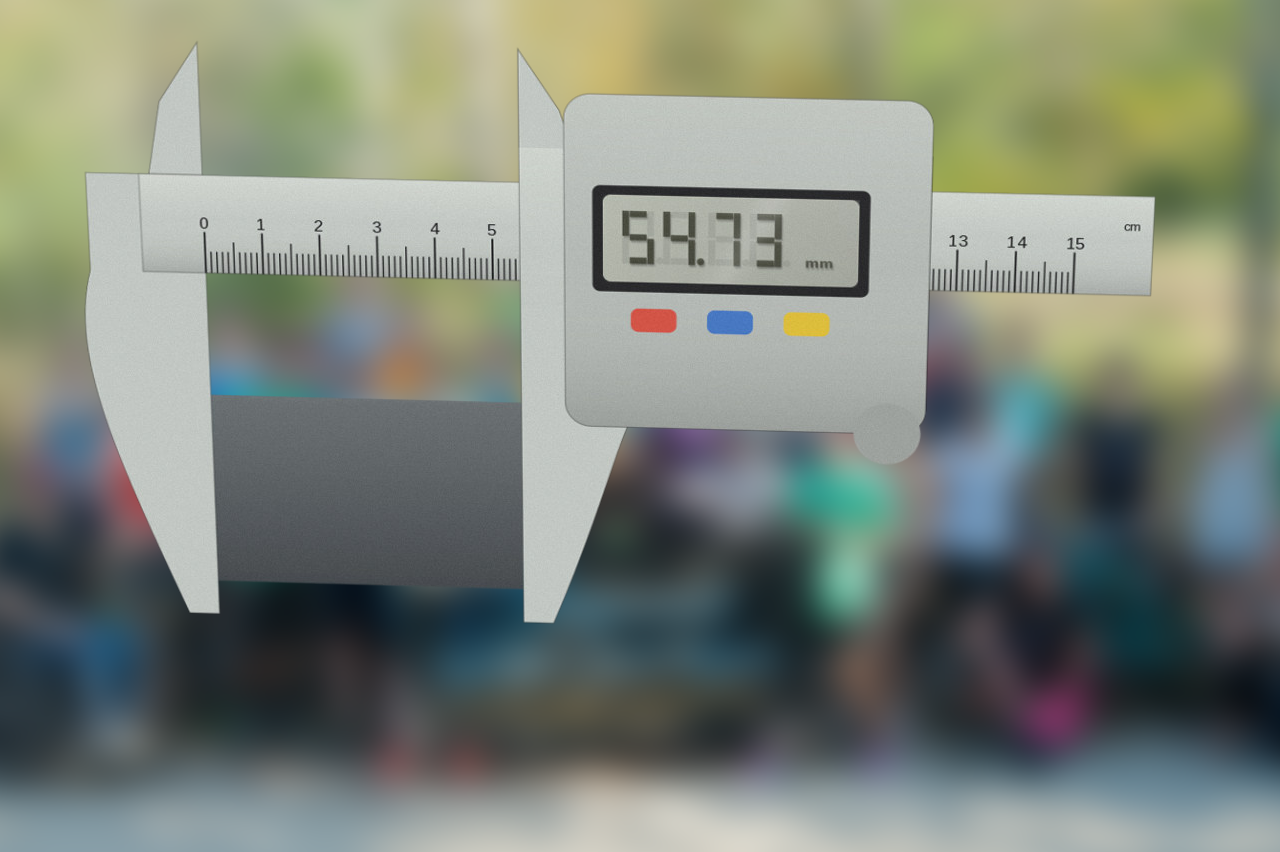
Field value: 54.73; mm
